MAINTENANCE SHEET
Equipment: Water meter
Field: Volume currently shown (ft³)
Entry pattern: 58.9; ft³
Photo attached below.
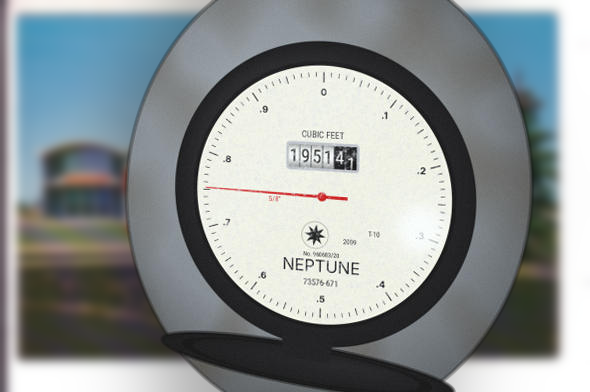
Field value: 195140.75; ft³
